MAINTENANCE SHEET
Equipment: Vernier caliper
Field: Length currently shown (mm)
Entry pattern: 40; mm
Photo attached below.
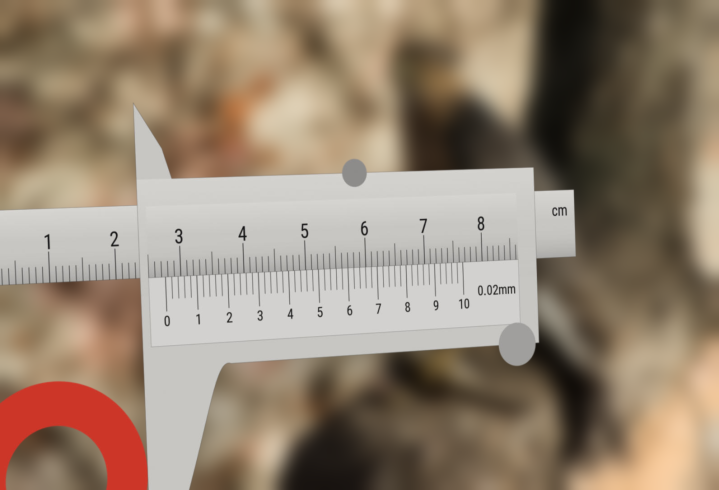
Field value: 27.6; mm
